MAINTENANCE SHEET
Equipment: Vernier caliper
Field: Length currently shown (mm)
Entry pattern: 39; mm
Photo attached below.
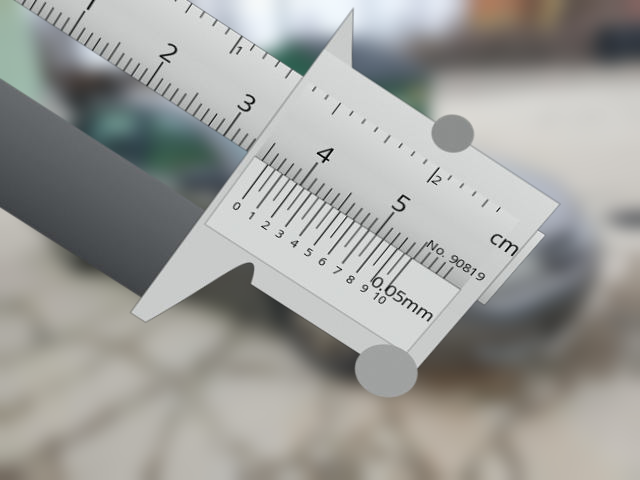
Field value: 35.8; mm
